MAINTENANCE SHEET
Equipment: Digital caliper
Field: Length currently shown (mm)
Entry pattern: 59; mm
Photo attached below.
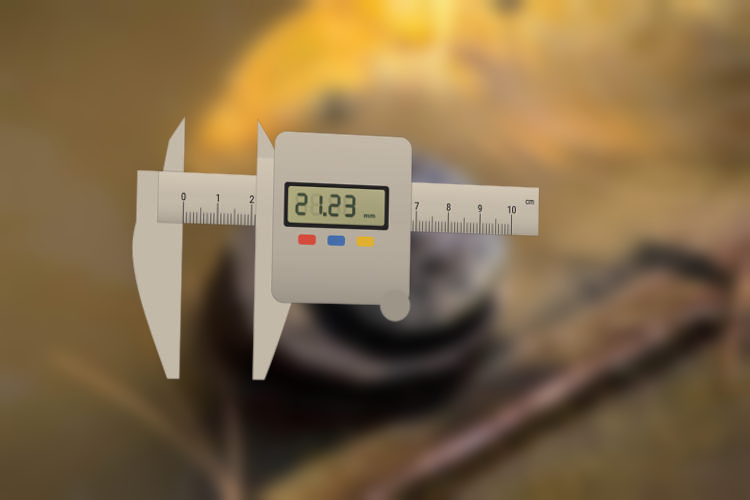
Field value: 21.23; mm
